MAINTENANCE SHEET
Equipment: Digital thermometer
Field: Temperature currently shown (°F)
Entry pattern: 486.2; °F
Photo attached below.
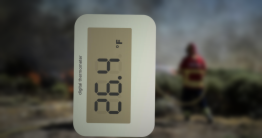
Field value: 26.4; °F
